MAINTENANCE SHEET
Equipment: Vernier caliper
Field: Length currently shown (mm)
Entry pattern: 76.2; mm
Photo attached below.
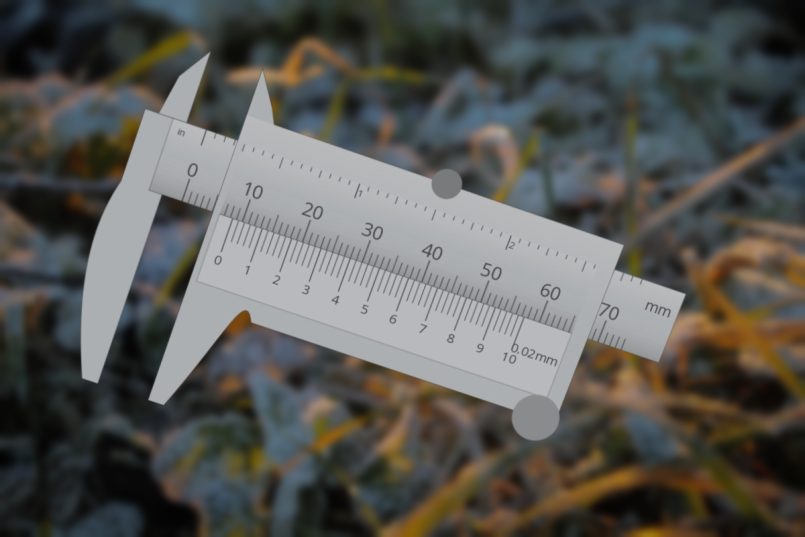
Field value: 8.4; mm
